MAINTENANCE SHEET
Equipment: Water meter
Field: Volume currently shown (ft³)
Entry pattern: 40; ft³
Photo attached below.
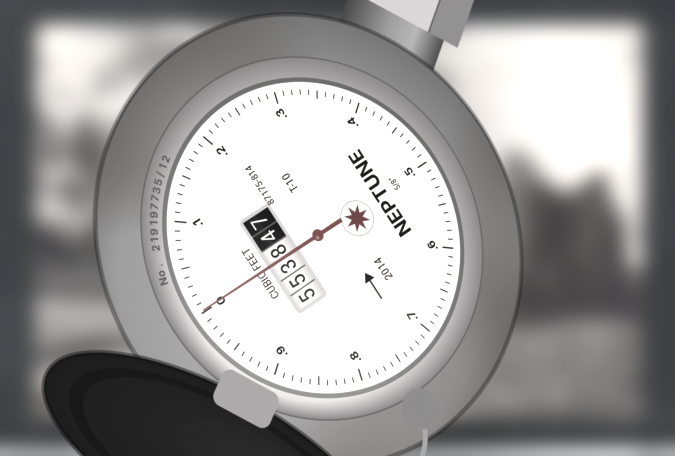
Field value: 553847.00; ft³
